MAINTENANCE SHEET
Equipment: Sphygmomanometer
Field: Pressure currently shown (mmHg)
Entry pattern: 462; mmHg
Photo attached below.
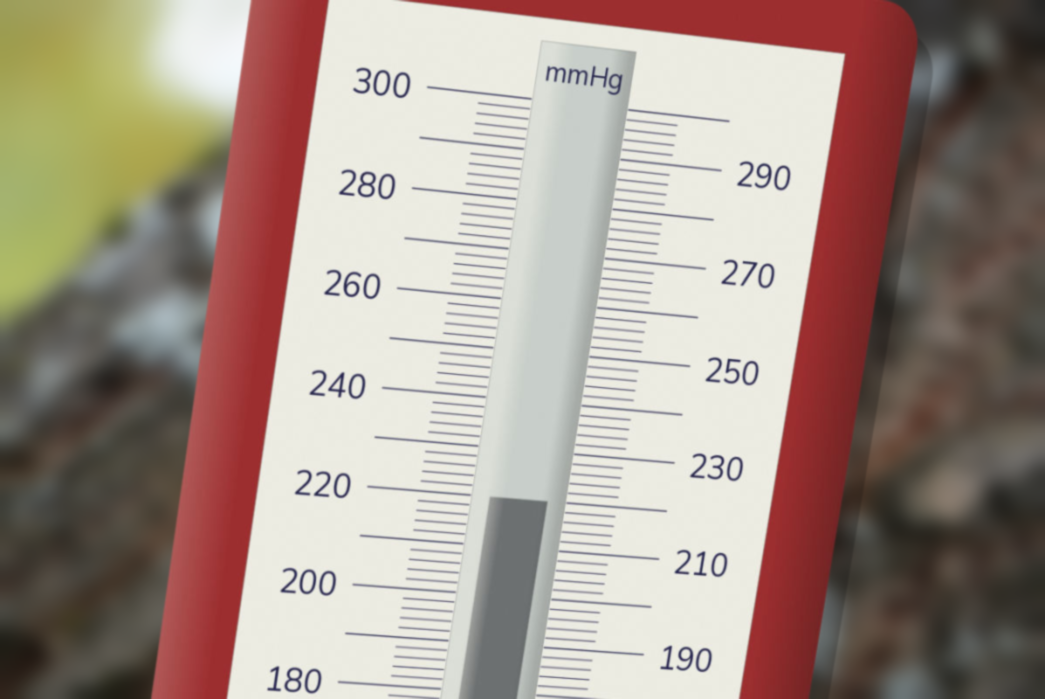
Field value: 220; mmHg
